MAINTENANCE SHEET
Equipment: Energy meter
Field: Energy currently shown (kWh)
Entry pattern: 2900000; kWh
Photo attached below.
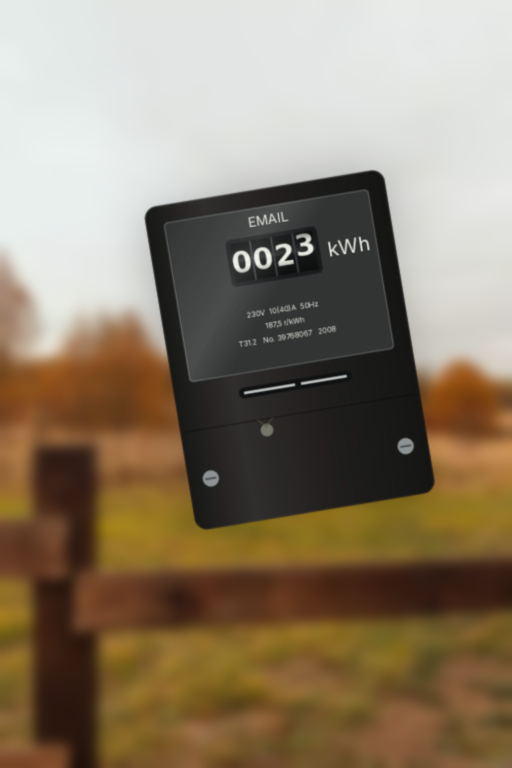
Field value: 23; kWh
